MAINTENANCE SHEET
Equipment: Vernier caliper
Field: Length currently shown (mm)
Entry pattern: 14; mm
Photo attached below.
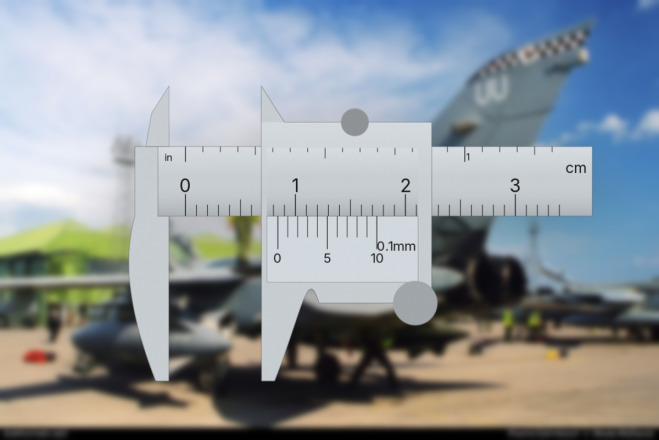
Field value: 8.4; mm
